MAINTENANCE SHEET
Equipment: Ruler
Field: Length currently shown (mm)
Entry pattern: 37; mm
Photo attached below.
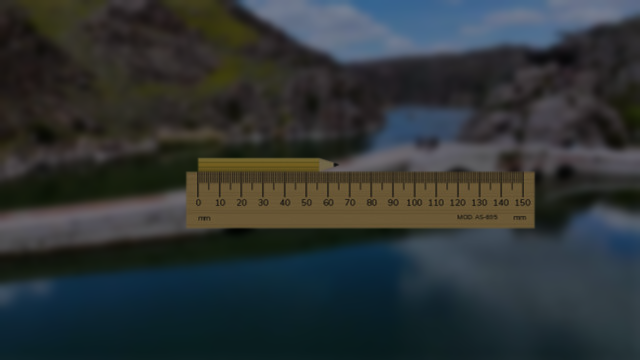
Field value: 65; mm
